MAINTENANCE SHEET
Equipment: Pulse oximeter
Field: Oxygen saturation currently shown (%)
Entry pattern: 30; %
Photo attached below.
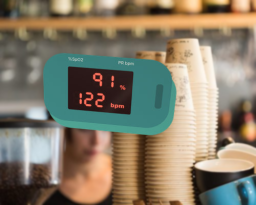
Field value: 91; %
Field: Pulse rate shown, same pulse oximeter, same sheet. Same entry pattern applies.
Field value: 122; bpm
